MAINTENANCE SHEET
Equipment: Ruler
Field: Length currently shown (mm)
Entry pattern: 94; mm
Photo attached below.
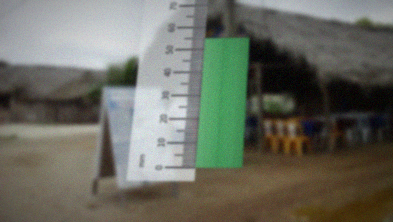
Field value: 55; mm
